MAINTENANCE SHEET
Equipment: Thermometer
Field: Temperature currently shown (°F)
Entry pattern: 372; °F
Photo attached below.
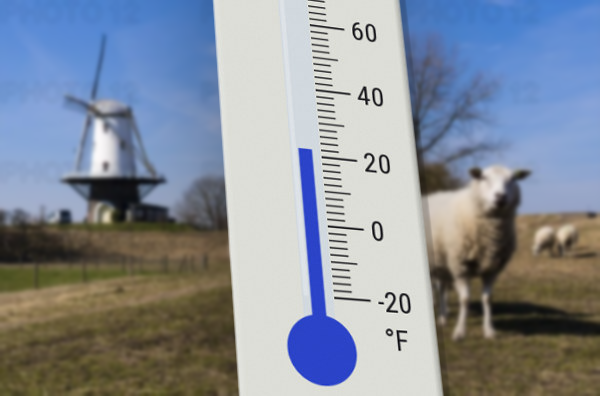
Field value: 22; °F
